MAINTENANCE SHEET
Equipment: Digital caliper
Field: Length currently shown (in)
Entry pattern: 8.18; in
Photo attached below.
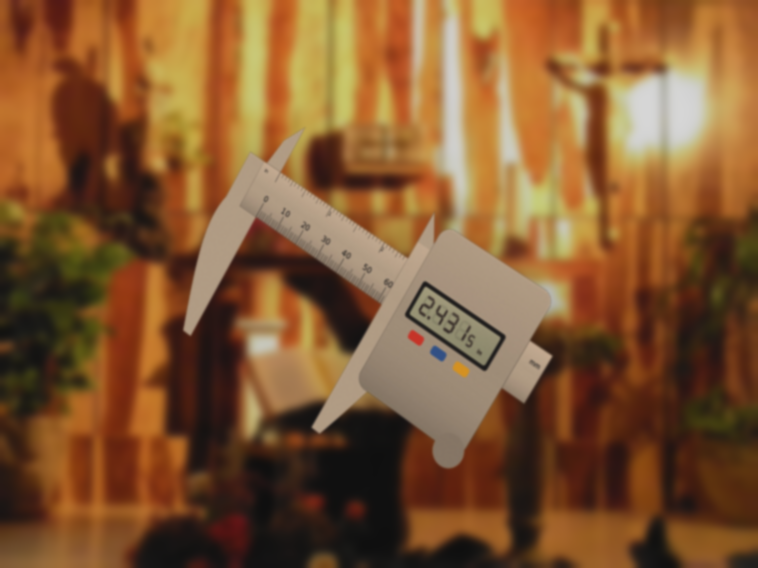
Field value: 2.4315; in
